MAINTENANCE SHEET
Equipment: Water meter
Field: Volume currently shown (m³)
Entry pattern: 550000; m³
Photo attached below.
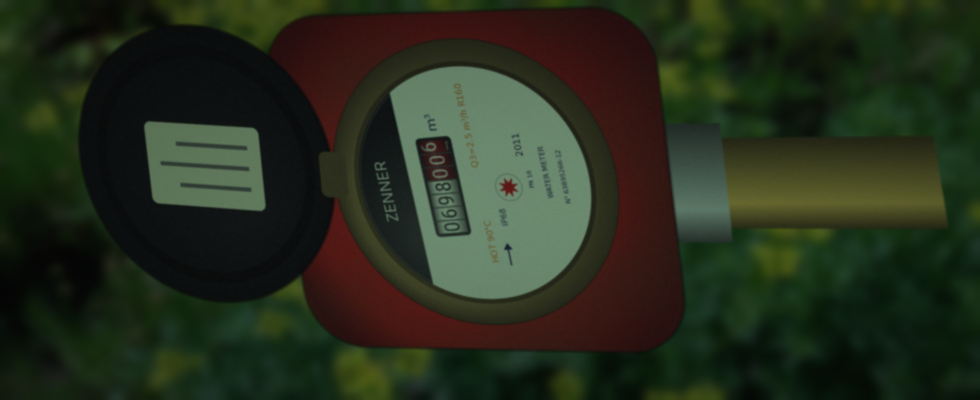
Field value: 698.006; m³
